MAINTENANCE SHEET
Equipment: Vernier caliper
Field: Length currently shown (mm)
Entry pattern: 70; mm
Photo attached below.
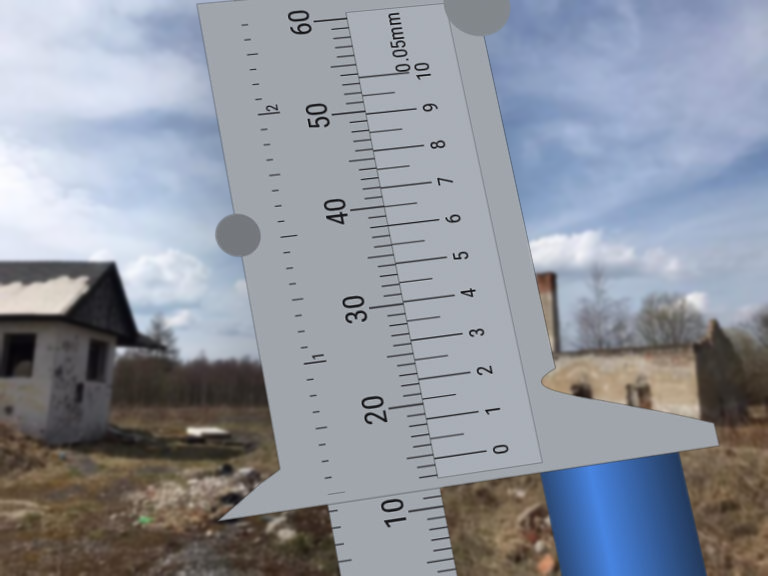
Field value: 14.6; mm
